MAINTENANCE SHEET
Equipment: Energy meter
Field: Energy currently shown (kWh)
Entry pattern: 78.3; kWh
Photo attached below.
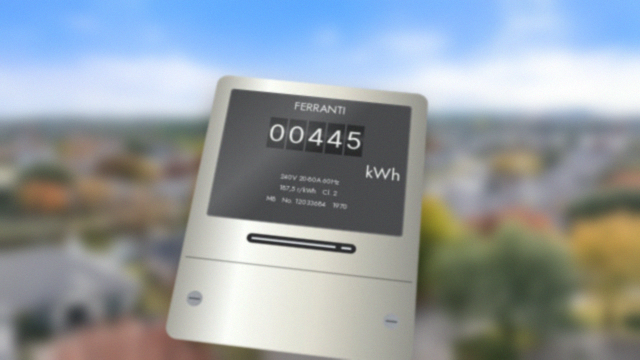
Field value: 445; kWh
